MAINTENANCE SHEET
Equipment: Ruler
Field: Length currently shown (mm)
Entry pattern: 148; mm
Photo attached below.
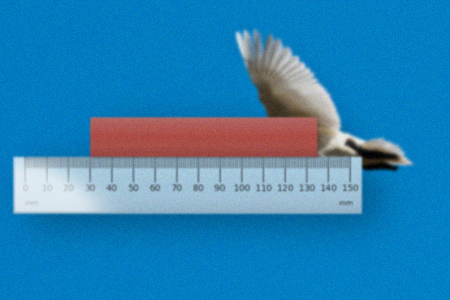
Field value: 105; mm
